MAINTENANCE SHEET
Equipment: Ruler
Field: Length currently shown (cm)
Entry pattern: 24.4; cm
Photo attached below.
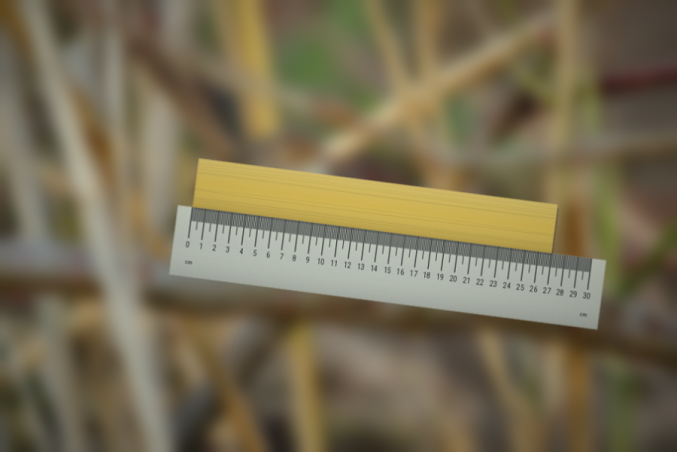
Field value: 27; cm
